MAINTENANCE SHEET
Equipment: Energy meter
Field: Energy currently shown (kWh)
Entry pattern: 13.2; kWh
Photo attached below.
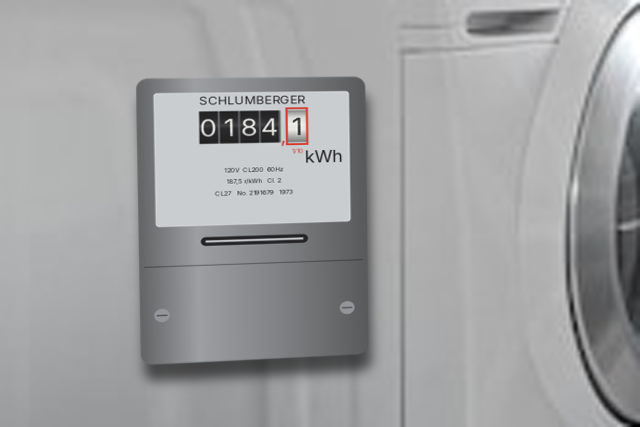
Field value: 184.1; kWh
